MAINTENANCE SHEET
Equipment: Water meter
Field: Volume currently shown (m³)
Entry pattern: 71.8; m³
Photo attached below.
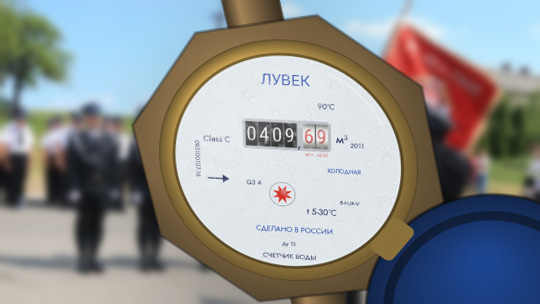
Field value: 409.69; m³
